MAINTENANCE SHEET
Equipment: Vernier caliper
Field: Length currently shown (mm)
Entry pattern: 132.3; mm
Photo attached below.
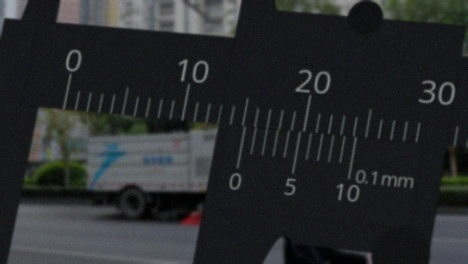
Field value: 15.2; mm
